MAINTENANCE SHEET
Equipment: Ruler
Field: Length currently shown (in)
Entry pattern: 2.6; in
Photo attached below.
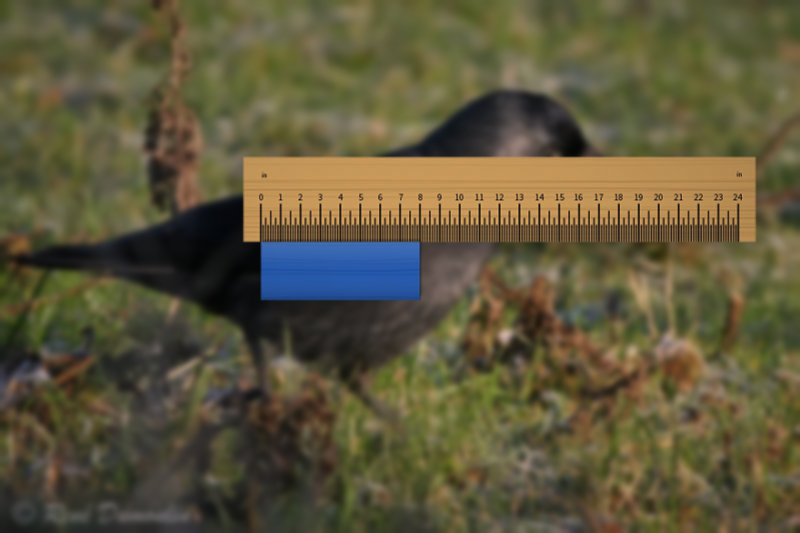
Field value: 8; in
